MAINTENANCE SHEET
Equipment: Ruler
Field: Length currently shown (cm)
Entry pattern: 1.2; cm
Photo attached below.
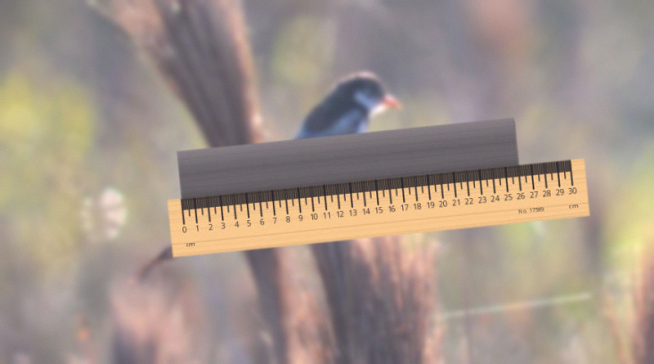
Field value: 26; cm
